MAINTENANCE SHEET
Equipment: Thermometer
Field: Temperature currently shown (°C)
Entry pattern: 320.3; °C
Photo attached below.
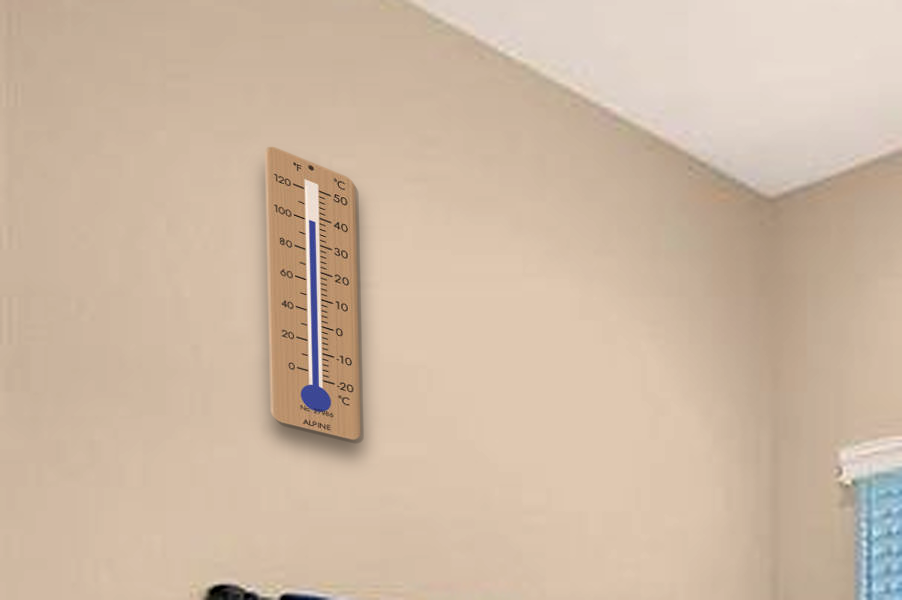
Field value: 38; °C
